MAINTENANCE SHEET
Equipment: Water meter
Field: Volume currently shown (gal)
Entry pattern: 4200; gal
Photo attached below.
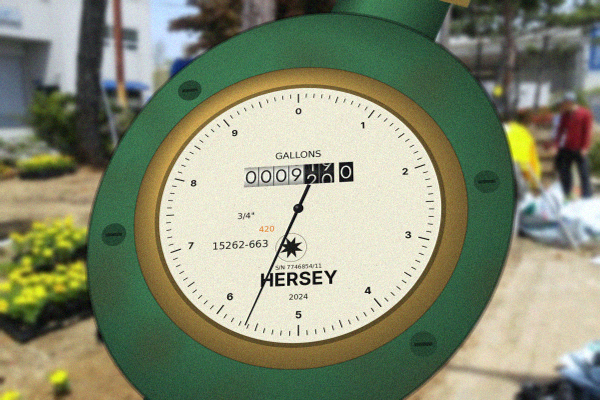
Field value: 9195.6; gal
